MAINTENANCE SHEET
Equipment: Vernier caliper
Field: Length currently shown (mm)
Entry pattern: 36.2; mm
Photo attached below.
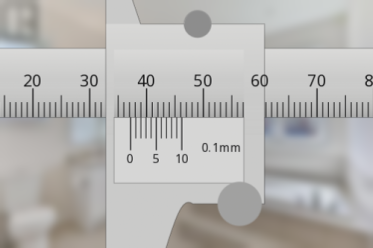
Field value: 37.2; mm
